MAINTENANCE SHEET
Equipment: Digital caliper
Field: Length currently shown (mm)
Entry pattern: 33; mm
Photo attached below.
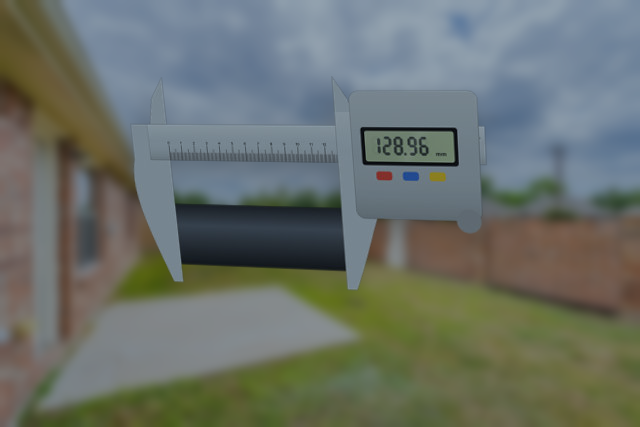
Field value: 128.96; mm
